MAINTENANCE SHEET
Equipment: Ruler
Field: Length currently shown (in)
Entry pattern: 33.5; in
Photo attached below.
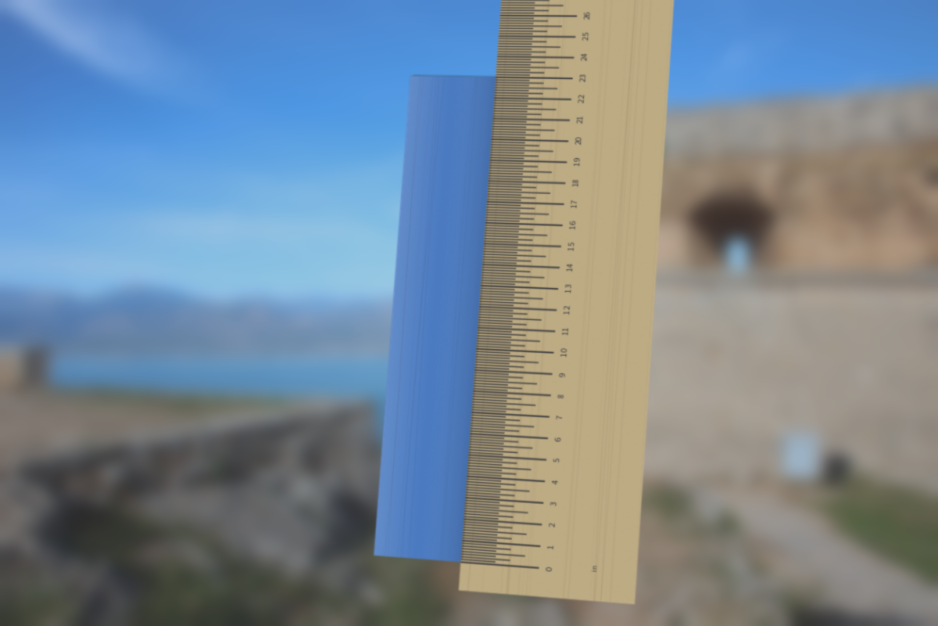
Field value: 23; in
